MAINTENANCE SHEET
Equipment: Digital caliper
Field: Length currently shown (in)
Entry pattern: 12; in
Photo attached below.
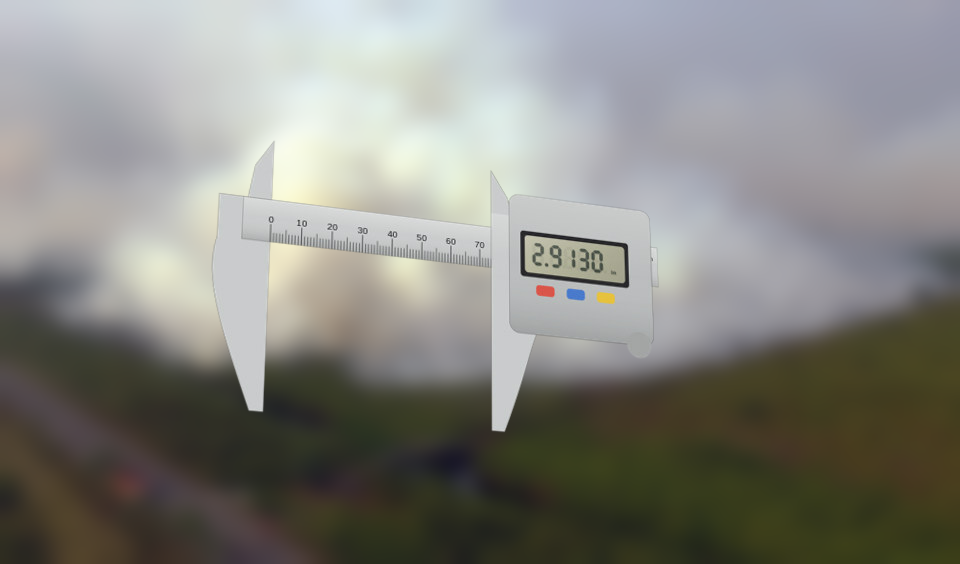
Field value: 2.9130; in
